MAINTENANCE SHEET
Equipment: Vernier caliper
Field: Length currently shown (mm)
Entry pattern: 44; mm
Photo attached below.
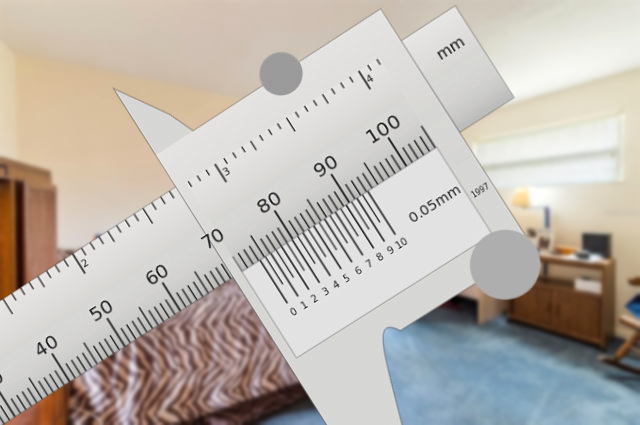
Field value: 74.2; mm
